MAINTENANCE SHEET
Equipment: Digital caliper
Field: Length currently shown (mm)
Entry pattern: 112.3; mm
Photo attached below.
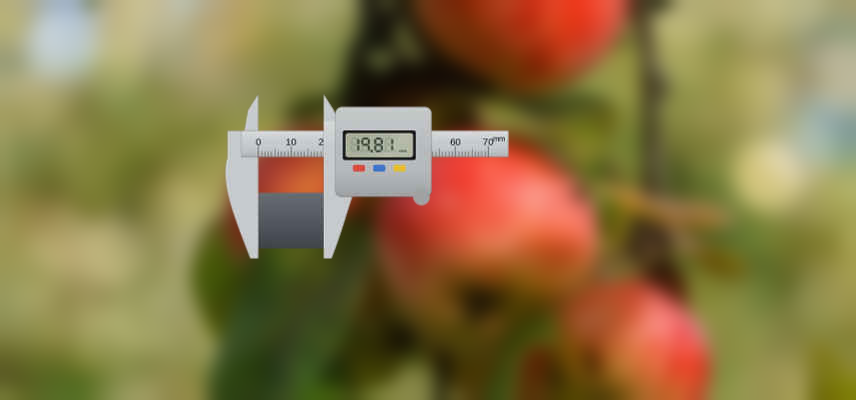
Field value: 19.81; mm
